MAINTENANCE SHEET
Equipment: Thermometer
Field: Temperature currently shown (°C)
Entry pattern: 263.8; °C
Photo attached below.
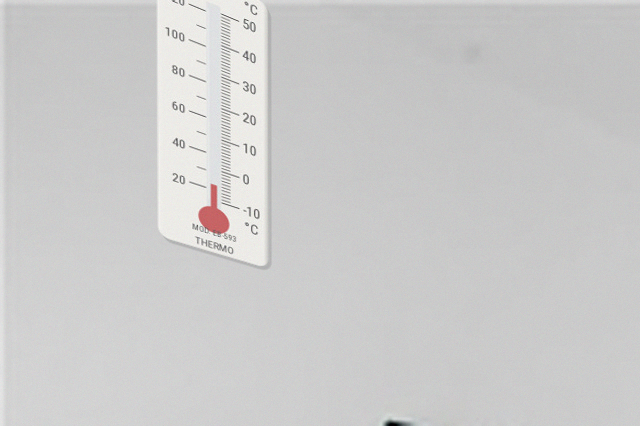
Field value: -5; °C
